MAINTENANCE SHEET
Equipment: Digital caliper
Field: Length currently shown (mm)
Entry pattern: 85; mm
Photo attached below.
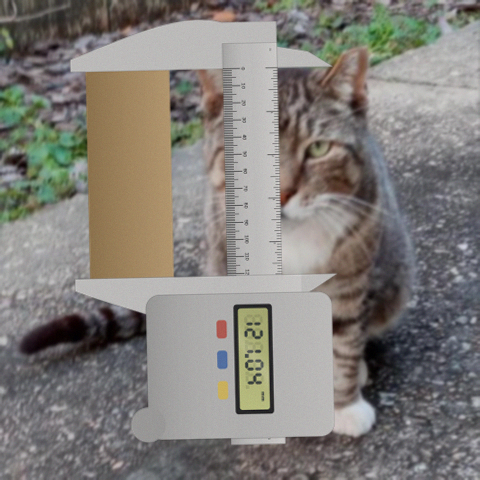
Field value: 121.04; mm
